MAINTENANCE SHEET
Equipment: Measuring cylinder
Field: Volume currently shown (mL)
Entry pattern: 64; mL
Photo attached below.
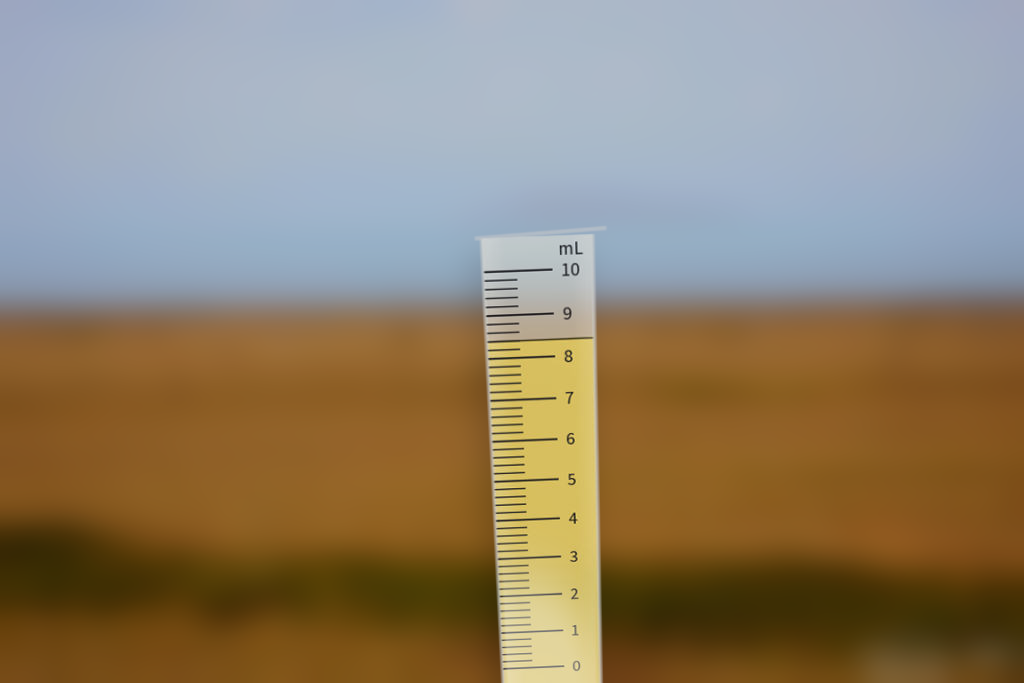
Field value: 8.4; mL
